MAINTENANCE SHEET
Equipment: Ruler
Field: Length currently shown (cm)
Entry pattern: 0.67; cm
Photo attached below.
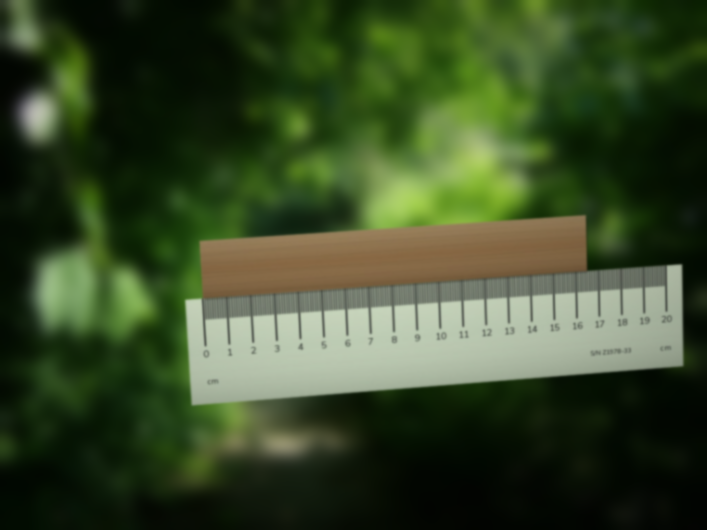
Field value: 16.5; cm
